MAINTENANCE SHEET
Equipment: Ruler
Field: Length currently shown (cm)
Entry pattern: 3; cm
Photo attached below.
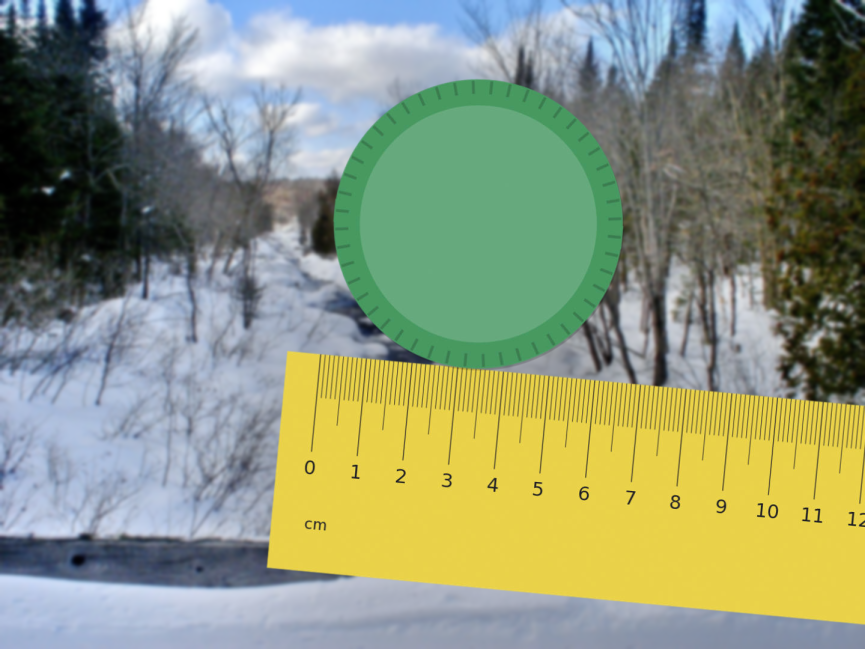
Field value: 6.3; cm
